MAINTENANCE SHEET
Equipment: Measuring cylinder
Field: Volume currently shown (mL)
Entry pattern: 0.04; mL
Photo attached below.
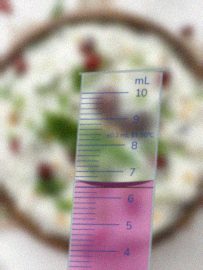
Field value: 6.4; mL
